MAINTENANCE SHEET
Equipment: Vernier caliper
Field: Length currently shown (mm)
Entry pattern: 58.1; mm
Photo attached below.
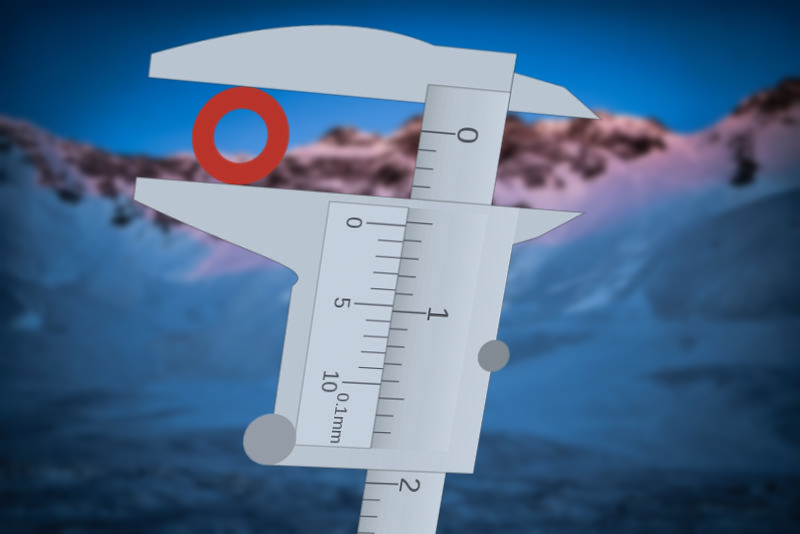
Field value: 5.2; mm
